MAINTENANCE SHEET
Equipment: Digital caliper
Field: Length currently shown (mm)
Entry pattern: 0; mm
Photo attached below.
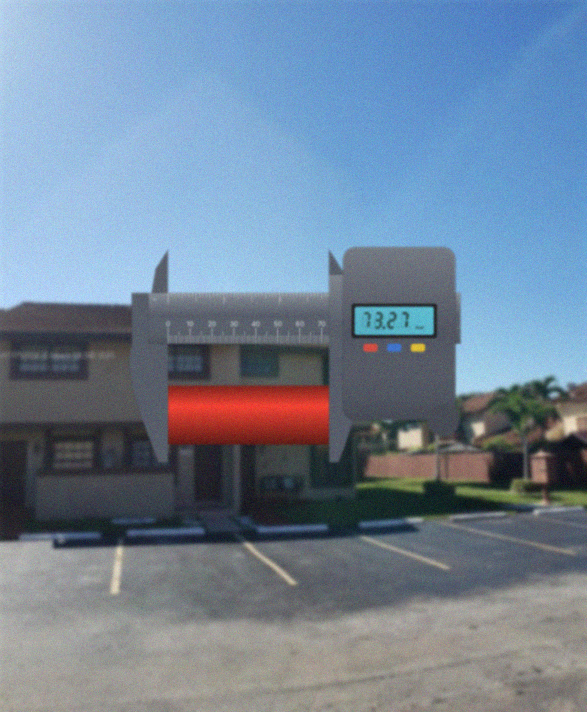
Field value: 73.27; mm
